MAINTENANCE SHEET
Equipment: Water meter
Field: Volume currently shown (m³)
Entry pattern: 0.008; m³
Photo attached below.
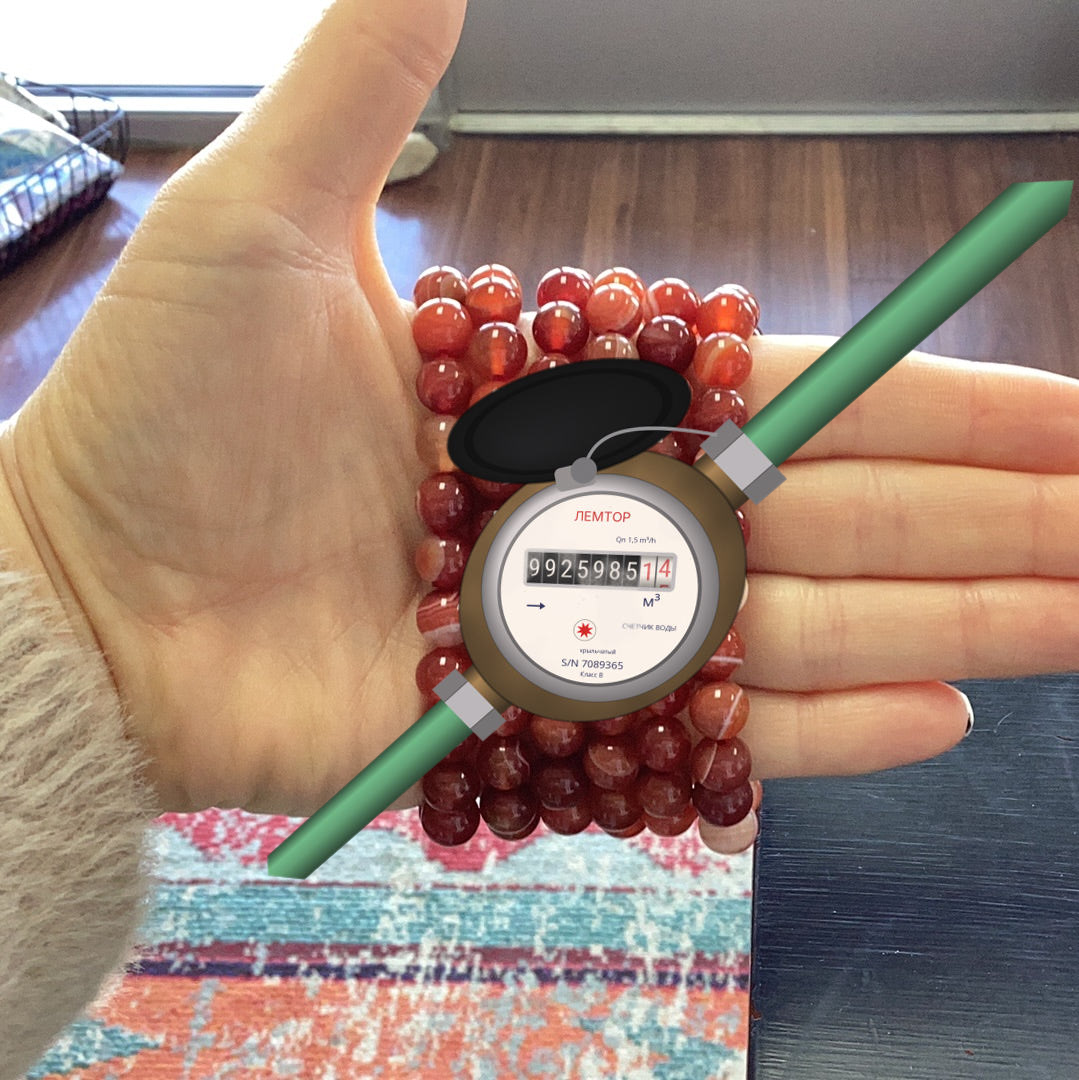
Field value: 9925985.14; m³
